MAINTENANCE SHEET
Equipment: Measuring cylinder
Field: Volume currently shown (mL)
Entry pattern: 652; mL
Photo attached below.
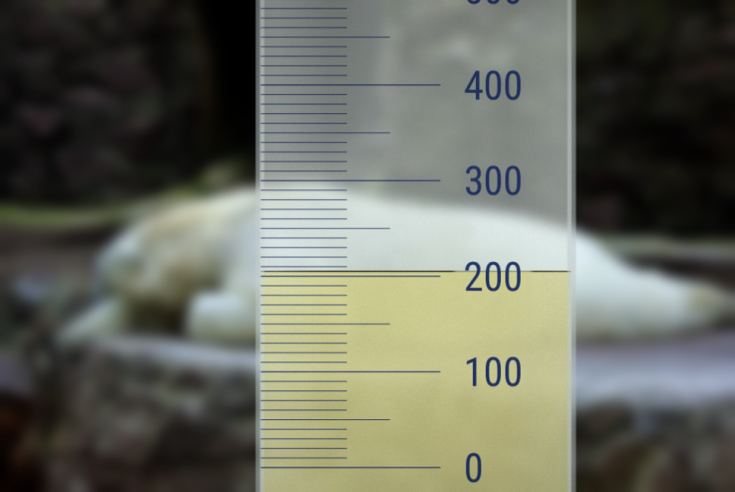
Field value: 205; mL
